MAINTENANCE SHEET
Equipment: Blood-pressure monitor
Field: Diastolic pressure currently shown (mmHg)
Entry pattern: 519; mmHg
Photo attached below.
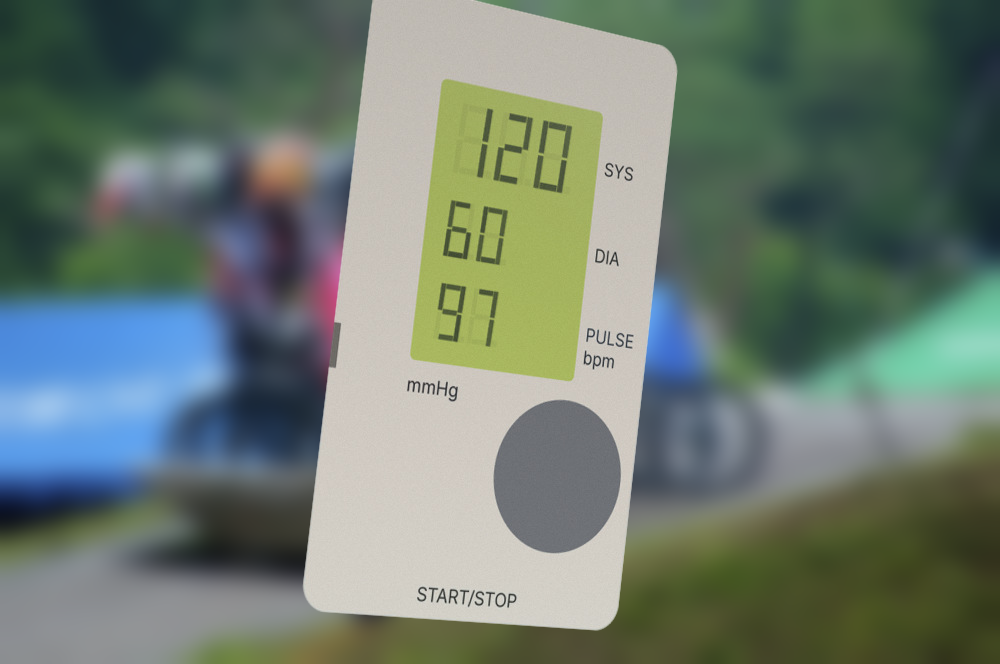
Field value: 60; mmHg
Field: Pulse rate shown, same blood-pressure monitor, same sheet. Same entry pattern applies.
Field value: 97; bpm
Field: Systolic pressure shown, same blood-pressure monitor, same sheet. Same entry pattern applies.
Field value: 120; mmHg
